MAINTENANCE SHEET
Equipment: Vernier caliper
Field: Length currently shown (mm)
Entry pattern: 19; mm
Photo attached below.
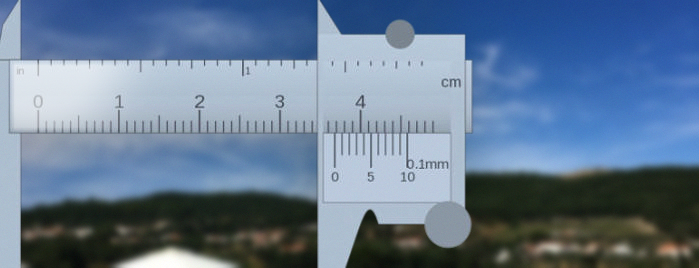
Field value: 36.8; mm
